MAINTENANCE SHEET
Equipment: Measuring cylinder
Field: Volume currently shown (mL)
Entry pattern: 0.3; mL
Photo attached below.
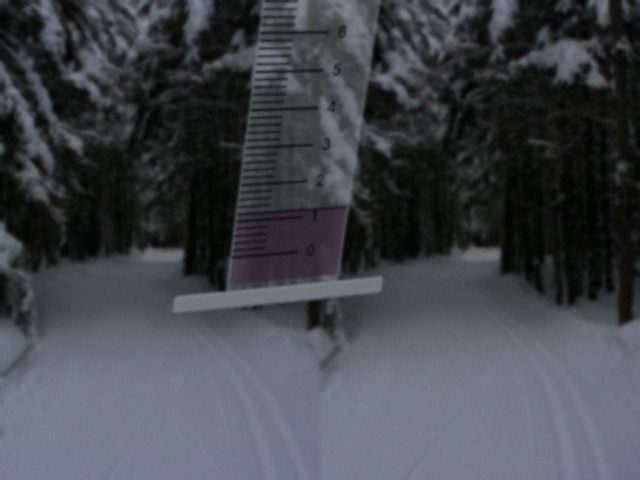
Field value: 1.2; mL
